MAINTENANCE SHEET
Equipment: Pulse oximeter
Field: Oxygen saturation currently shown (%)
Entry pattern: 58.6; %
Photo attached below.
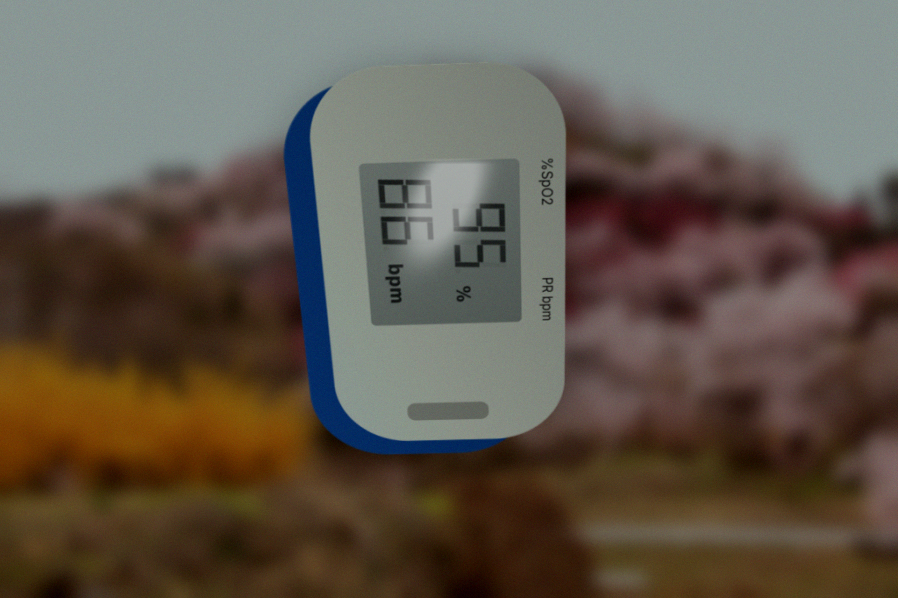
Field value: 95; %
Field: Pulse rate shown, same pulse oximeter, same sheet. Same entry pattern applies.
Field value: 86; bpm
